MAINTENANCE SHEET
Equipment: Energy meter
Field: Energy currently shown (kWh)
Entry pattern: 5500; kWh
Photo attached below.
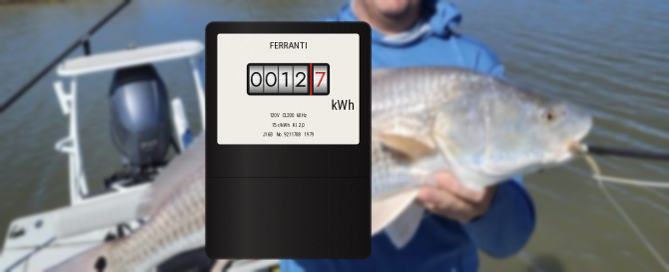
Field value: 12.7; kWh
